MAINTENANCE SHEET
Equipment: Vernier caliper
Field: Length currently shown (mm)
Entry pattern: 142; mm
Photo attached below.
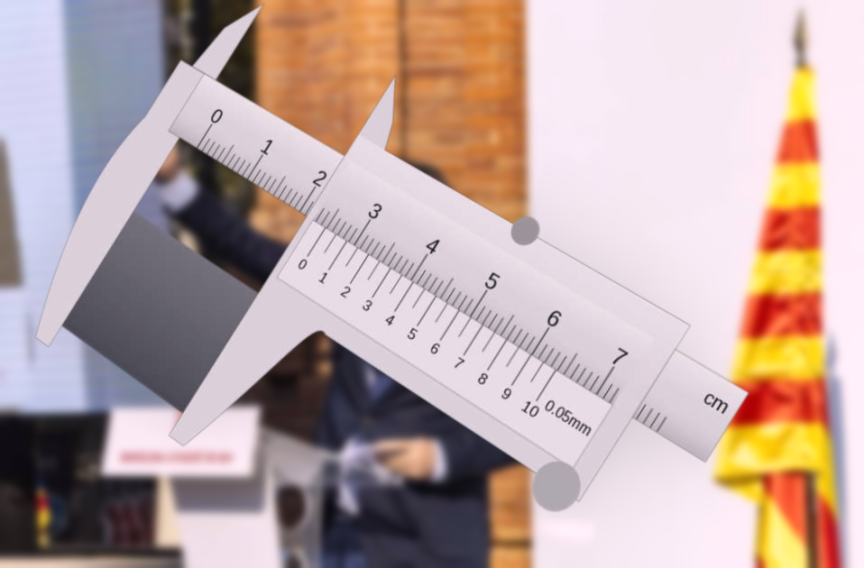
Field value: 24.8; mm
